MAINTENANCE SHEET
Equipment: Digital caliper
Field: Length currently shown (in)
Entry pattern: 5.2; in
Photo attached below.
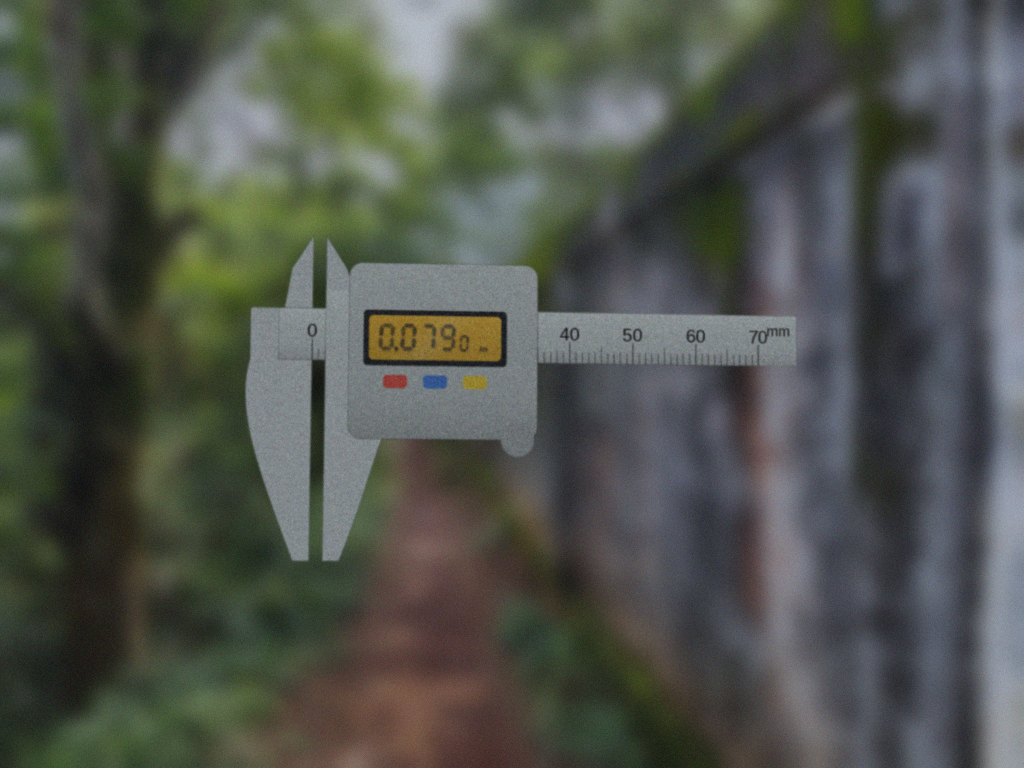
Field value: 0.0790; in
